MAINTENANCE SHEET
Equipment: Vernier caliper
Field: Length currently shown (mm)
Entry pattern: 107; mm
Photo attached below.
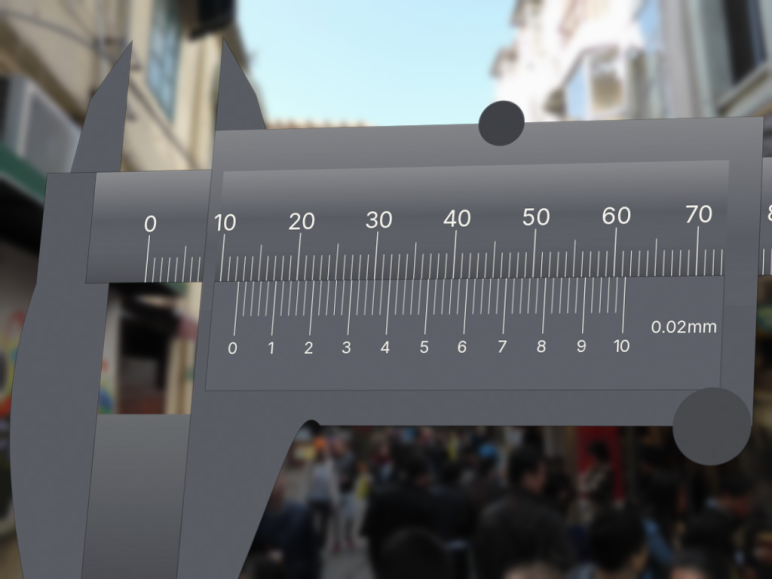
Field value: 12.4; mm
